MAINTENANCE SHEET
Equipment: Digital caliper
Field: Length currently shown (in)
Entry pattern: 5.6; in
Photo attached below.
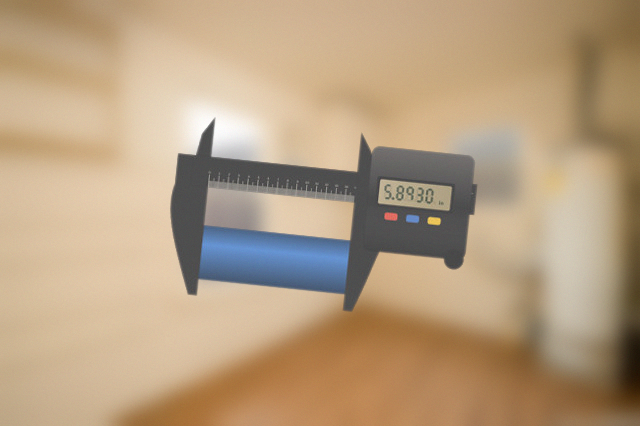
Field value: 5.8930; in
